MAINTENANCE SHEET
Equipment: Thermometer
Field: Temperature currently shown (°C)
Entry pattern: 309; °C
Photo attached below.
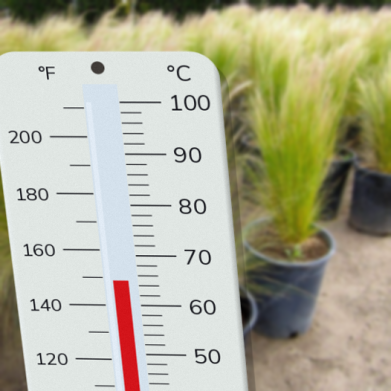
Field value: 65; °C
